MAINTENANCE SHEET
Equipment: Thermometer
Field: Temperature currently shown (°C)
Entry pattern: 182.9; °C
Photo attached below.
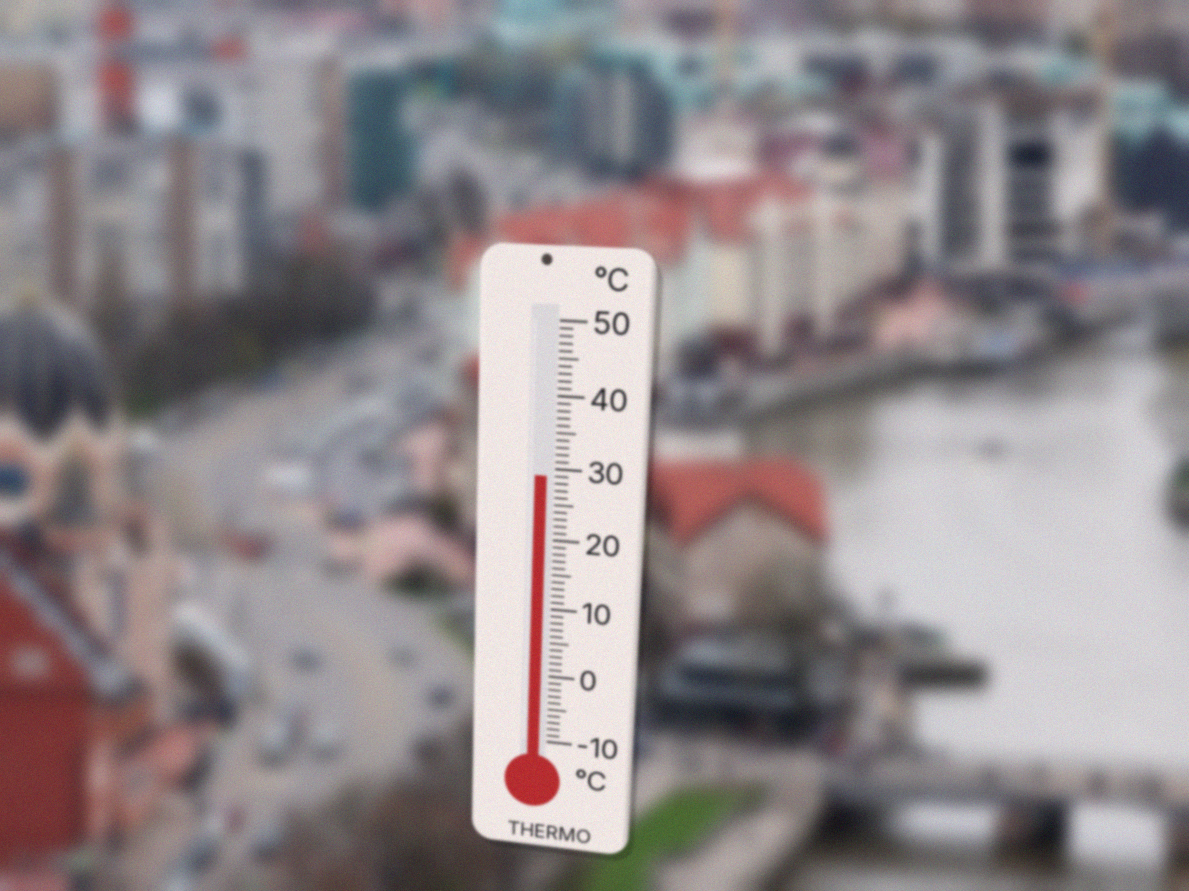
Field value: 29; °C
